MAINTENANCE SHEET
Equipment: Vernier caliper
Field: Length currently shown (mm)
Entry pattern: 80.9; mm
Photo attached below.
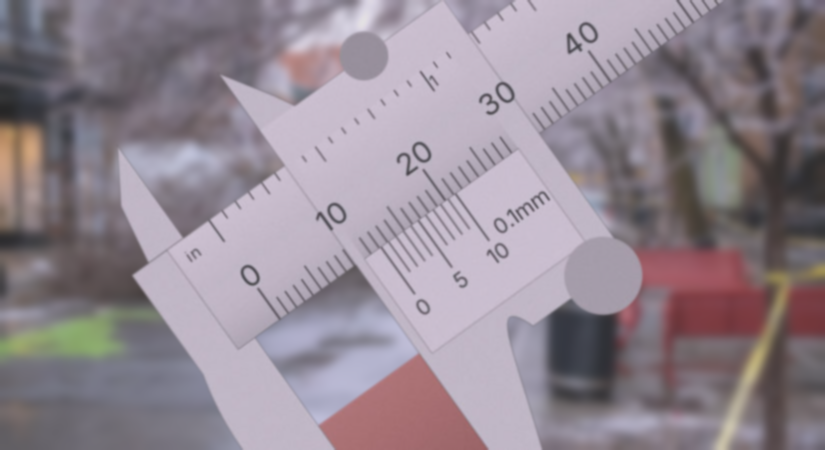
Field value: 12.2; mm
